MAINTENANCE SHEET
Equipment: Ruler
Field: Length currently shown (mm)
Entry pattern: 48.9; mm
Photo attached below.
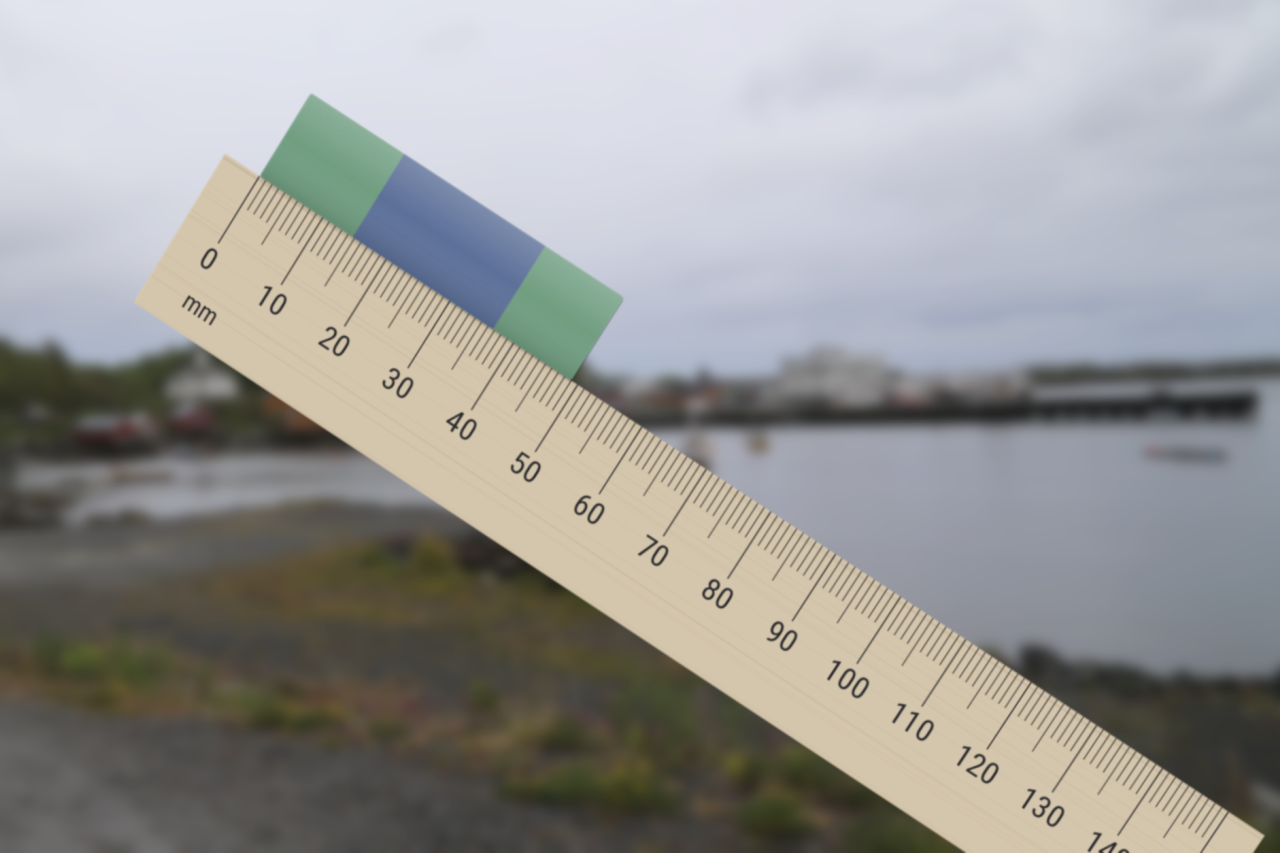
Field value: 49; mm
